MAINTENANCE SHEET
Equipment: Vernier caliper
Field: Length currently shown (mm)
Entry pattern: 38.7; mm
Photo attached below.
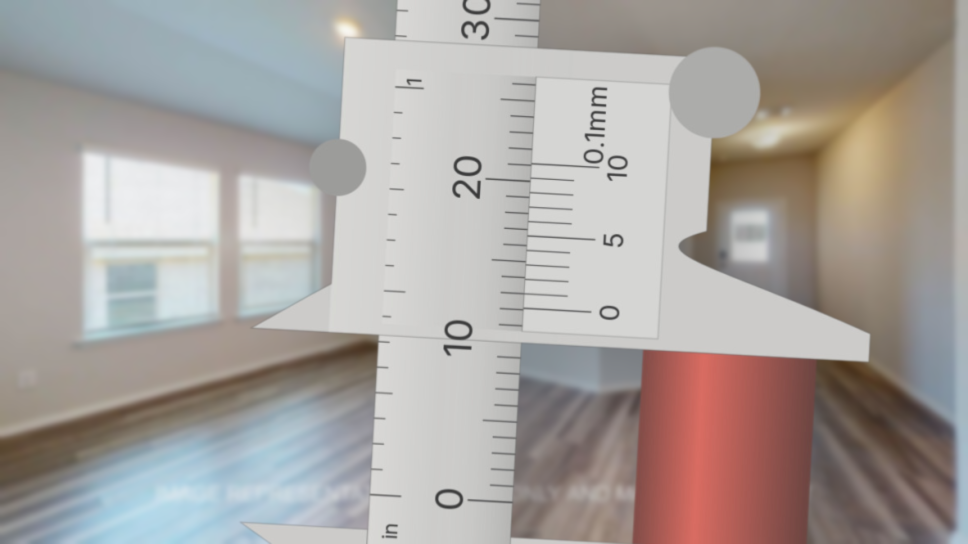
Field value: 12.1; mm
